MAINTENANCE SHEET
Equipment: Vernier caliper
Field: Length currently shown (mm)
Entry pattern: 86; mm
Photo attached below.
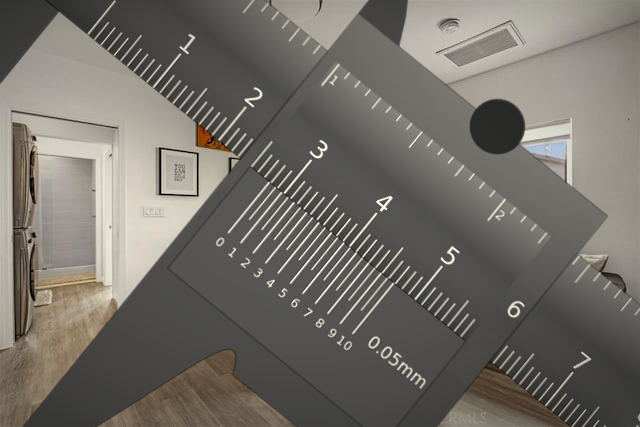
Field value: 27.8; mm
